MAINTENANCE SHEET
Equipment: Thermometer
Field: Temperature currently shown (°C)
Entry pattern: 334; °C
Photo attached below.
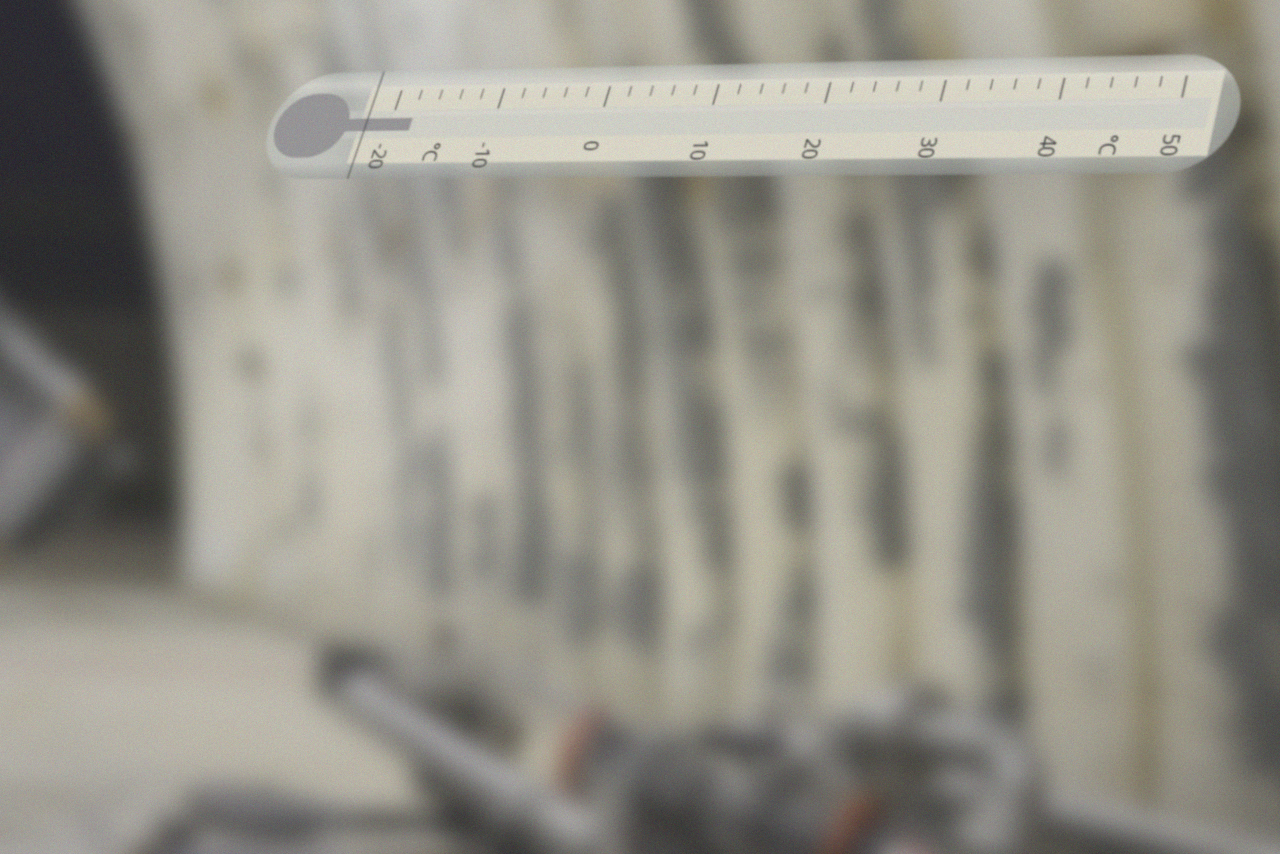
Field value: -18; °C
